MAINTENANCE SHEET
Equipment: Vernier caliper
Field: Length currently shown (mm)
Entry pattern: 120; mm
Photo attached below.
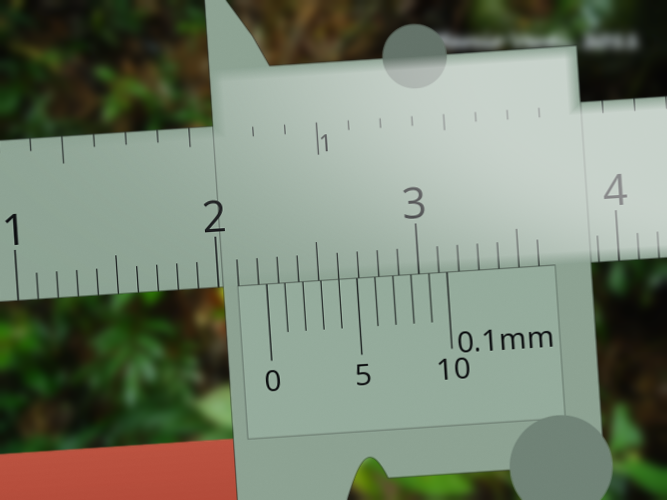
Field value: 22.4; mm
